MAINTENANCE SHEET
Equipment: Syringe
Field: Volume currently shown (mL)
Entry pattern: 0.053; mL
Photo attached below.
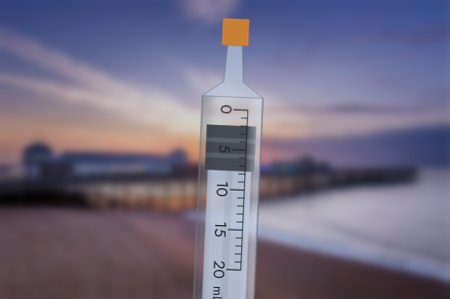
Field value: 2; mL
